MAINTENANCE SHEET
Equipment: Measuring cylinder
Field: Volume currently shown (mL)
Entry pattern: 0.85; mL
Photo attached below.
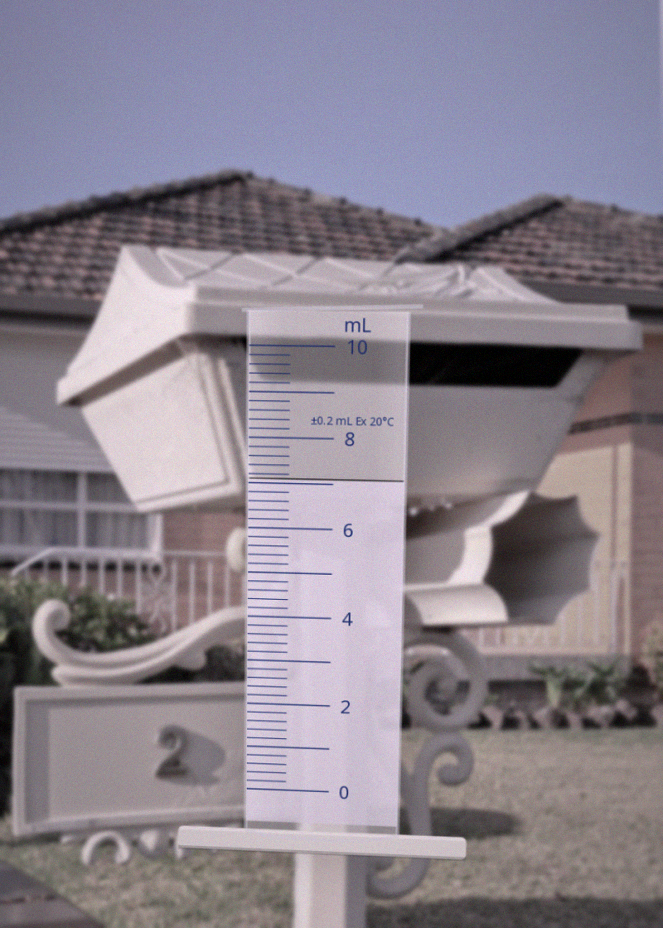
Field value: 7.1; mL
